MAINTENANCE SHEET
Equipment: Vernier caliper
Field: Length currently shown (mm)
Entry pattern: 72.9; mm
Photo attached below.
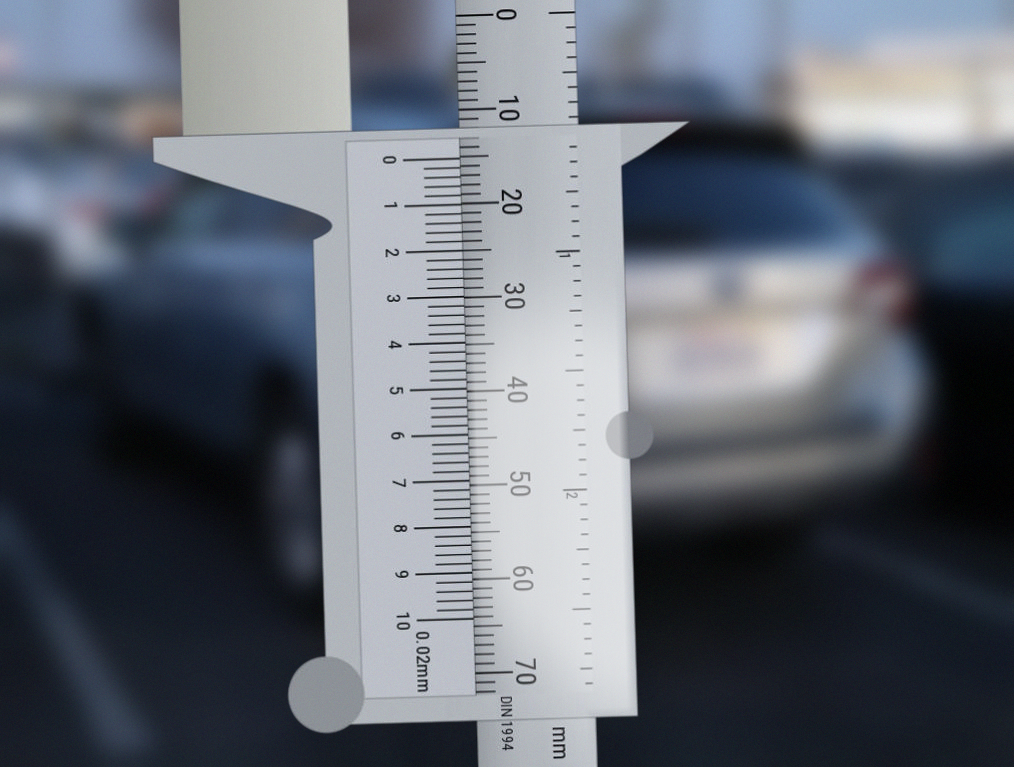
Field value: 15.2; mm
